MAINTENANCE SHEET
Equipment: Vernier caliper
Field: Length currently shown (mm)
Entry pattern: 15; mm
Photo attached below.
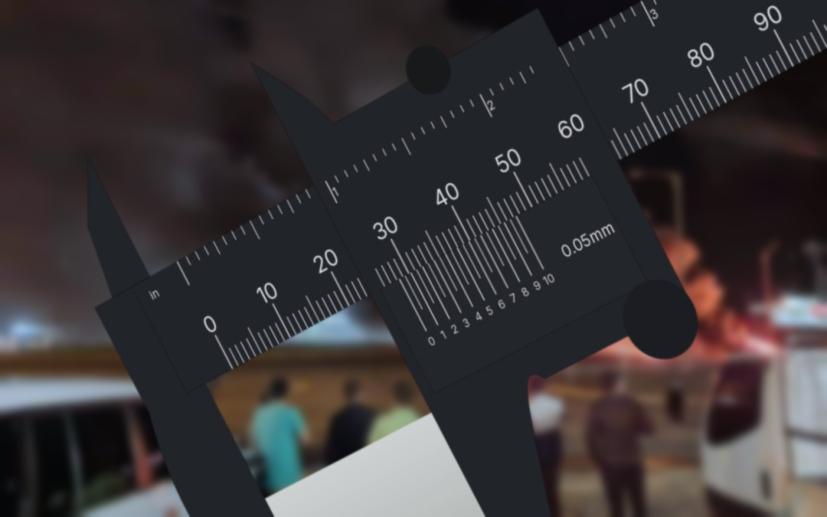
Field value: 28.4; mm
